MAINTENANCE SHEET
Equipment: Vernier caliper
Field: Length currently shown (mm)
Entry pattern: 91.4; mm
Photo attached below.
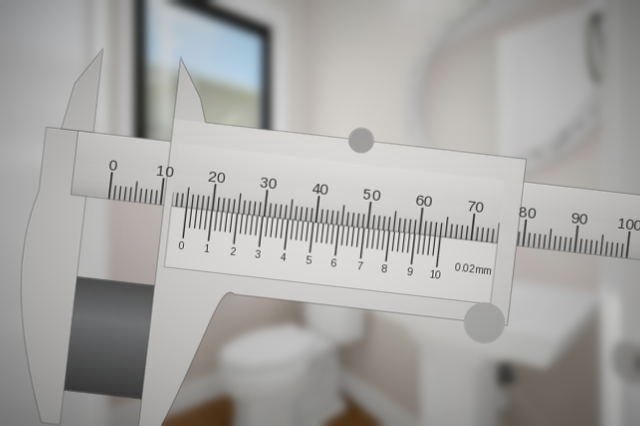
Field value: 15.0; mm
